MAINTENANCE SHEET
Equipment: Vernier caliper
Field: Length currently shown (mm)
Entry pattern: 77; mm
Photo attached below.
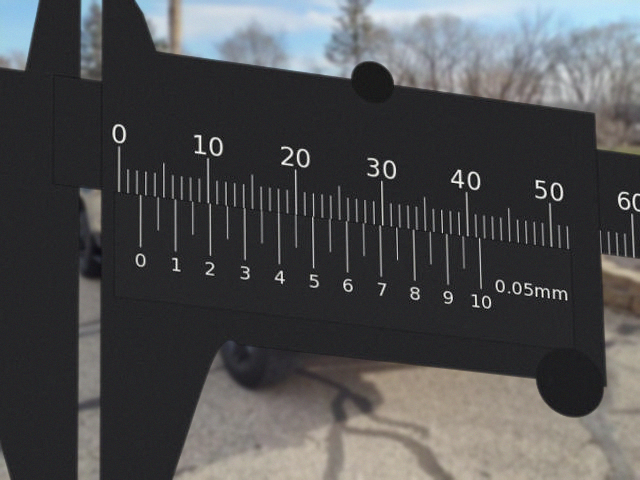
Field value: 2.4; mm
